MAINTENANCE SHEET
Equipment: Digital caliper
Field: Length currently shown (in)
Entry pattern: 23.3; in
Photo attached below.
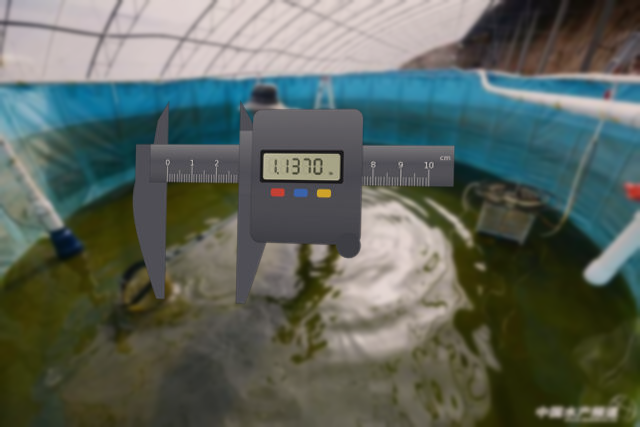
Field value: 1.1370; in
